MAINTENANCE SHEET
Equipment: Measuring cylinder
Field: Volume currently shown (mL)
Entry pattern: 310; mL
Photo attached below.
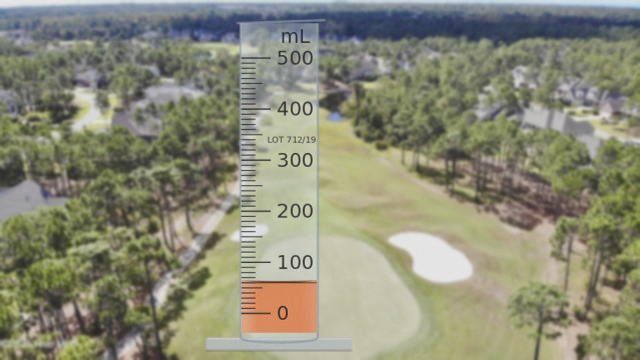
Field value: 60; mL
